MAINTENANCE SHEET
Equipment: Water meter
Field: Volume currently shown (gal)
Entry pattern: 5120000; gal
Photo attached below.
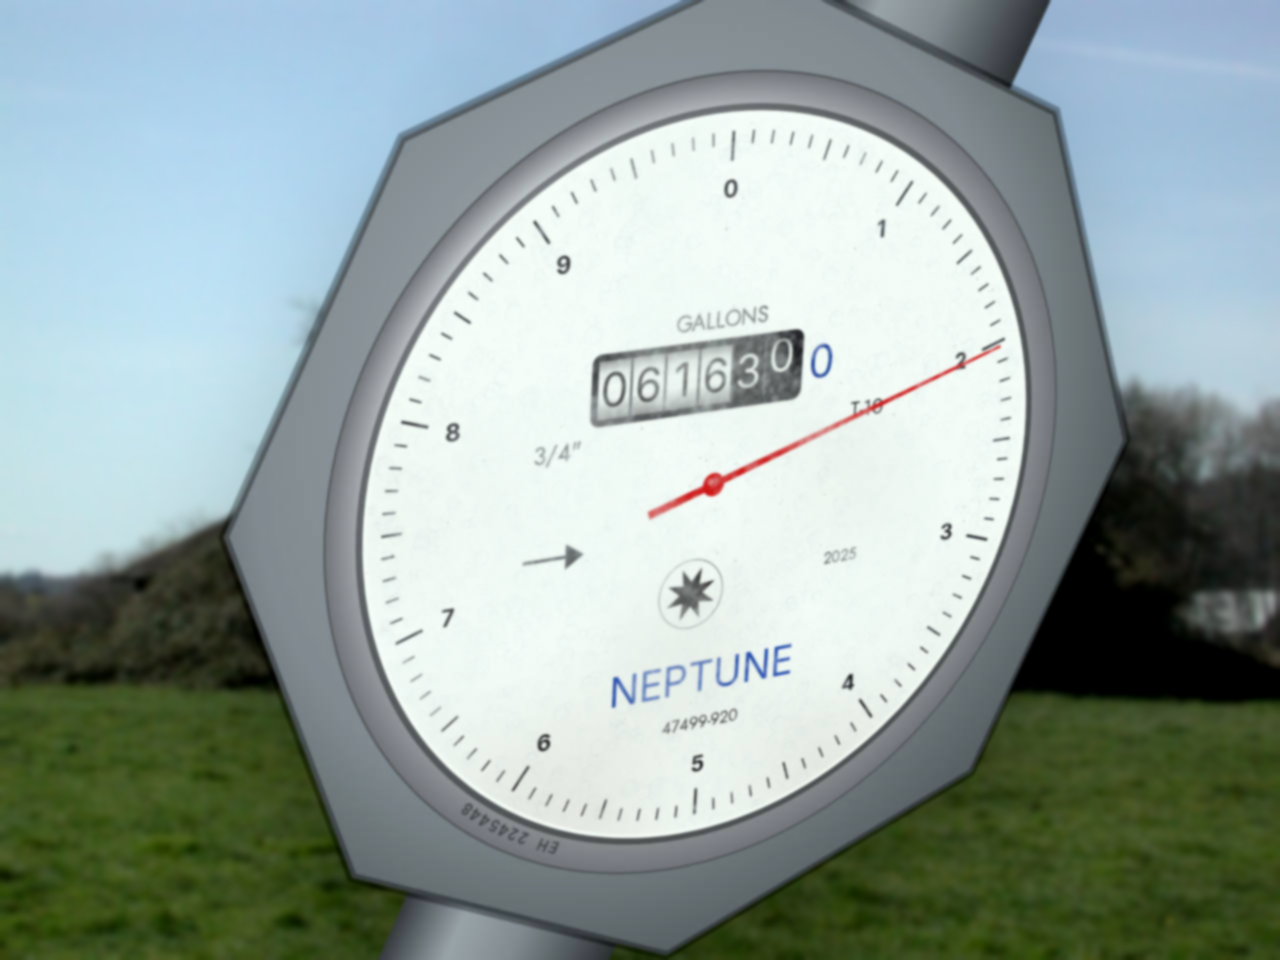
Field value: 616302.0; gal
